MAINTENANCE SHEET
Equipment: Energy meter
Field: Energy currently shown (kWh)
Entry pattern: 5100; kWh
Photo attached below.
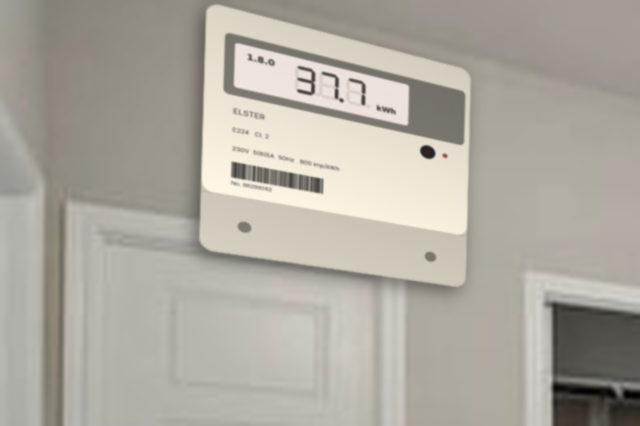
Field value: 37.7; kWh
